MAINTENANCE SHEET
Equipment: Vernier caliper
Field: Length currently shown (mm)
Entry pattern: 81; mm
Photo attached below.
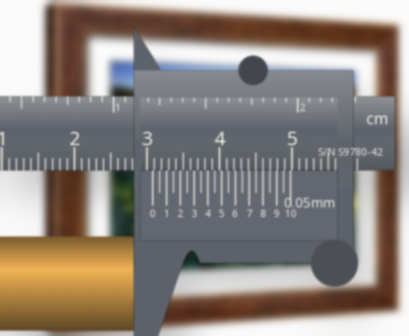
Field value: 30.8; mm
